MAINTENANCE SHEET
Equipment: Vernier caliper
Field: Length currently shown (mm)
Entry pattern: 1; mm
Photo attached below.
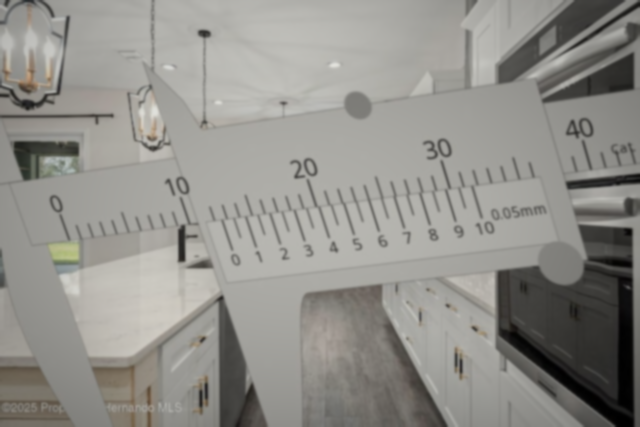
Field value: 12.6; mm
